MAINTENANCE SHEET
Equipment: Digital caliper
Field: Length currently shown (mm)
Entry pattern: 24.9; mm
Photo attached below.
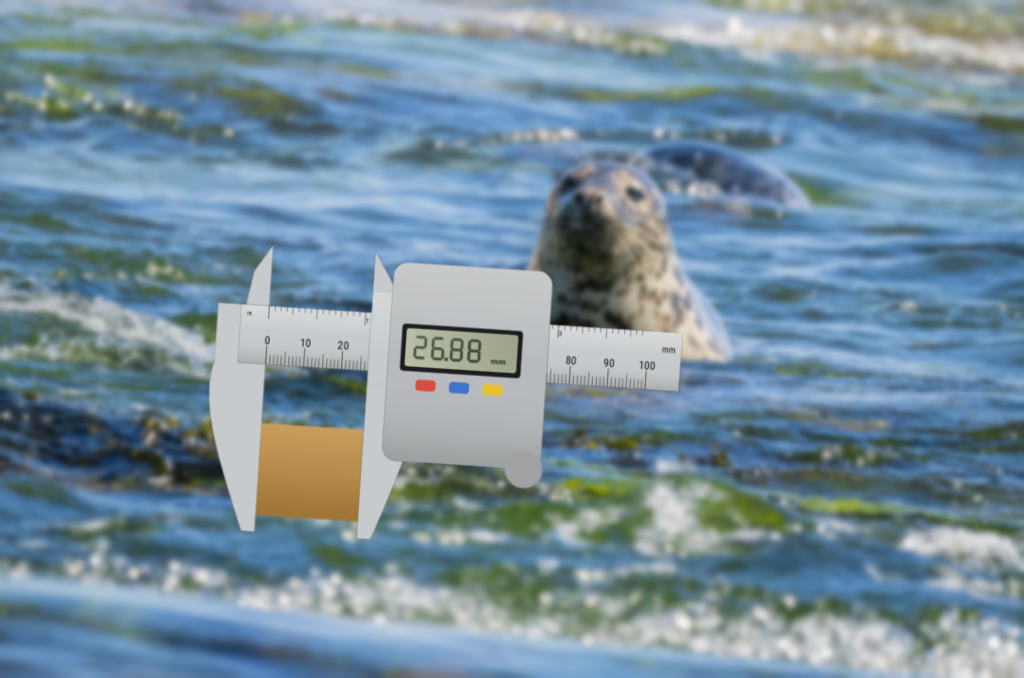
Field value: 26.88; mm
